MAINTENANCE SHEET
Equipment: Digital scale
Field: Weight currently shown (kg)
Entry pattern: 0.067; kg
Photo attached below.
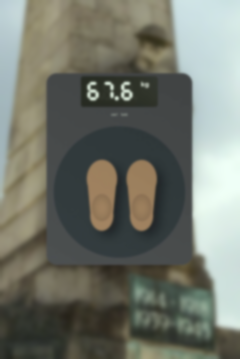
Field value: 67.6; kg
